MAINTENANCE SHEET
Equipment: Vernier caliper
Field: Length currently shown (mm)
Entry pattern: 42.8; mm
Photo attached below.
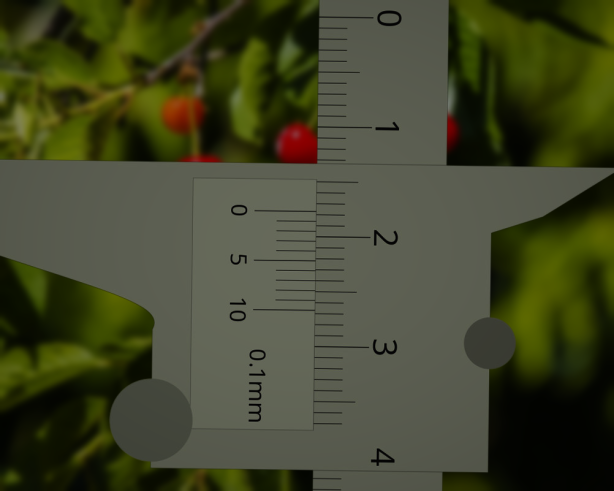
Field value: 17.7; mm
